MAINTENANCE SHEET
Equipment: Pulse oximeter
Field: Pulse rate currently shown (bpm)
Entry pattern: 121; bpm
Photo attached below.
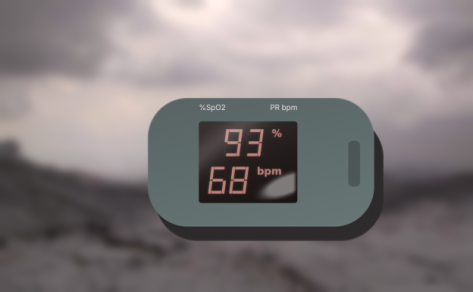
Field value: 68; bpm
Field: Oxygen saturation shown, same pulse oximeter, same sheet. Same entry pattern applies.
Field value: 93; %
